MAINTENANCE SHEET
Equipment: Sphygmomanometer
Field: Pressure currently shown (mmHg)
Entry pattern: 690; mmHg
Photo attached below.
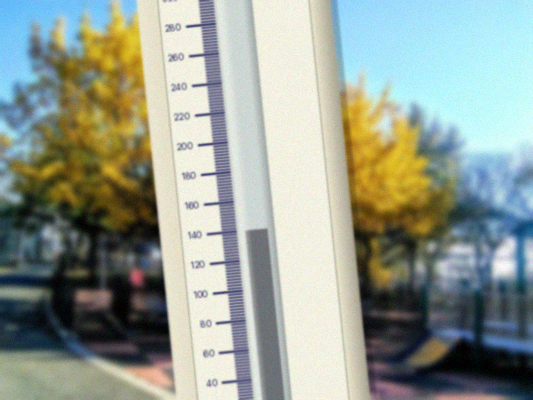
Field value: 140; mmHg
